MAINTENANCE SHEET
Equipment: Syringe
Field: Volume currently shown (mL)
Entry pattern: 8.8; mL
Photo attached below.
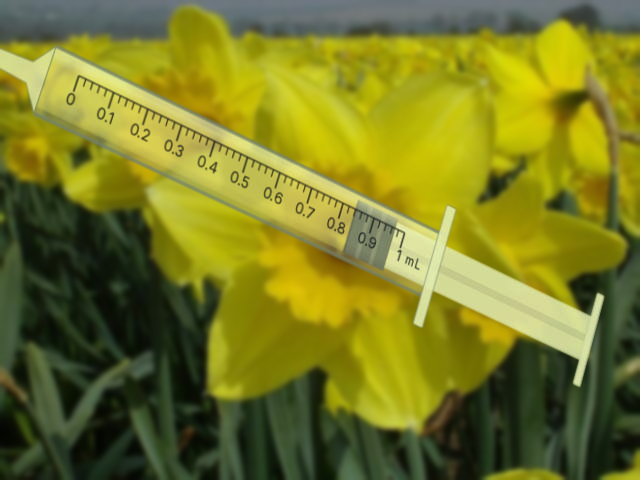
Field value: 0.84; mL
